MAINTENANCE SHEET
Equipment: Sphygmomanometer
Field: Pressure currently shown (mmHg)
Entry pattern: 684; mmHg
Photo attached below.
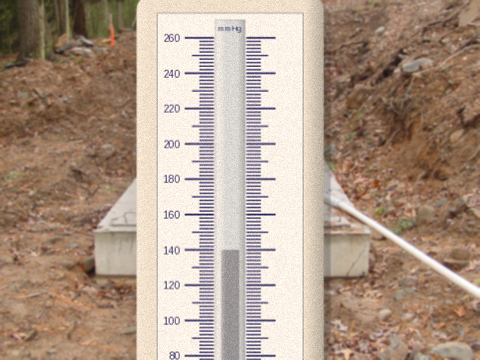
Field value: 140; mmHg
